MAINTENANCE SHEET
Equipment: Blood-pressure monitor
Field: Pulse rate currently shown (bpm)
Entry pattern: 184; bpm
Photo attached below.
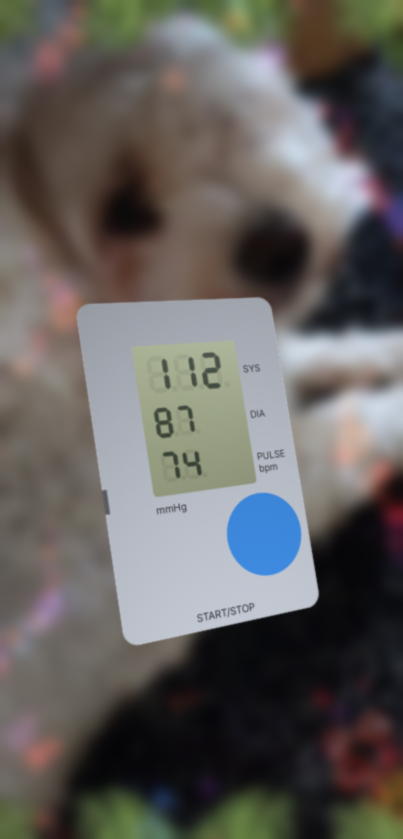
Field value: 74; bpm
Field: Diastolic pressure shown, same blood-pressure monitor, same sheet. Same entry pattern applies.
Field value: 87; mmHg
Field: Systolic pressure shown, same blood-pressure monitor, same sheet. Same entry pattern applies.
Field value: 112; mmHg
